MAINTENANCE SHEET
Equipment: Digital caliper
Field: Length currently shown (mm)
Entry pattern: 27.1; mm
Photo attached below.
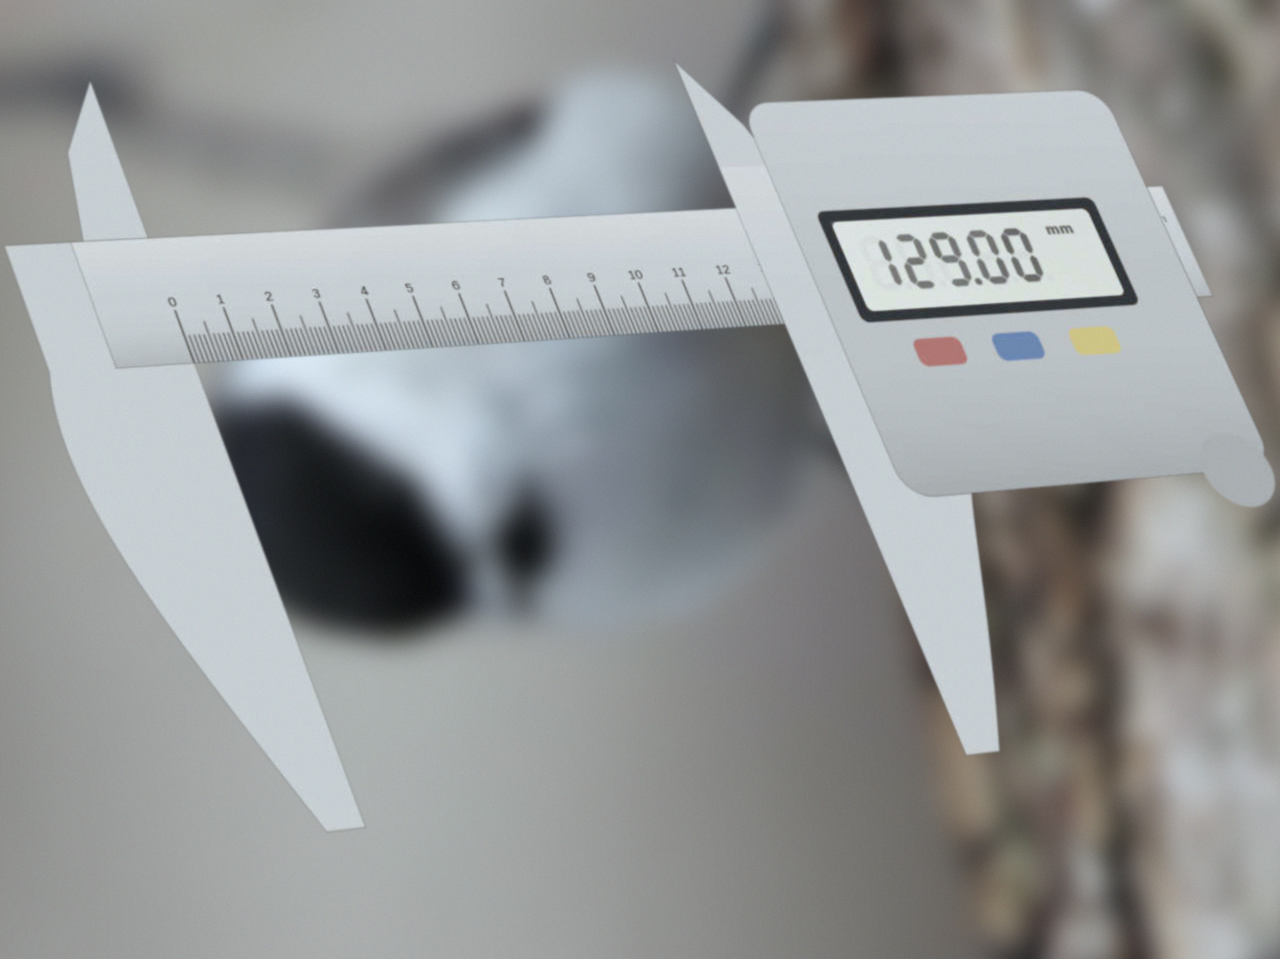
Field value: 129.00; mm
